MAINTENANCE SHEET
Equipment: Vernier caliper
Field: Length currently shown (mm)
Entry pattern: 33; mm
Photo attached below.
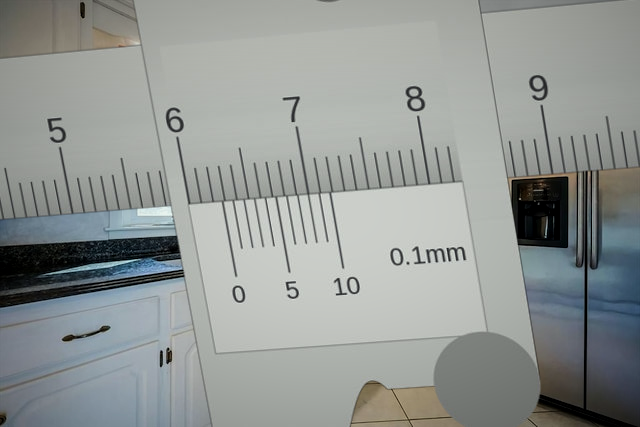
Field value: 62.8; mm
